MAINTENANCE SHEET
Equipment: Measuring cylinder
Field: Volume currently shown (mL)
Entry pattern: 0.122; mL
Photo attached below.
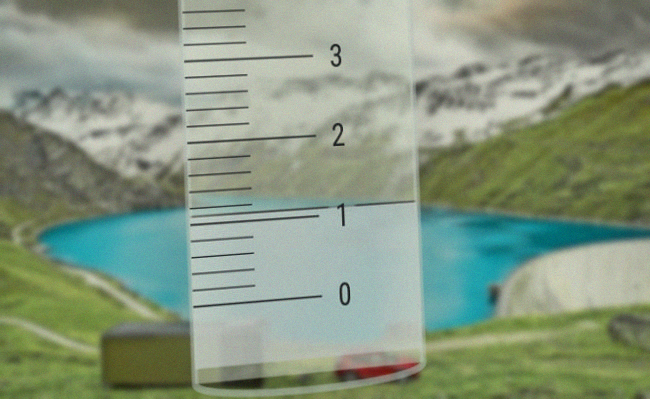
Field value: 1.1; mL
